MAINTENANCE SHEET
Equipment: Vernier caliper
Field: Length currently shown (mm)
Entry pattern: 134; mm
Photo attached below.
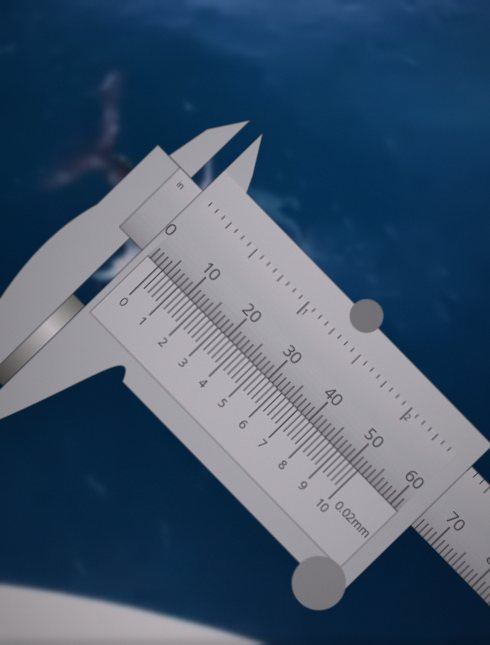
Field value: 3.0; mm
